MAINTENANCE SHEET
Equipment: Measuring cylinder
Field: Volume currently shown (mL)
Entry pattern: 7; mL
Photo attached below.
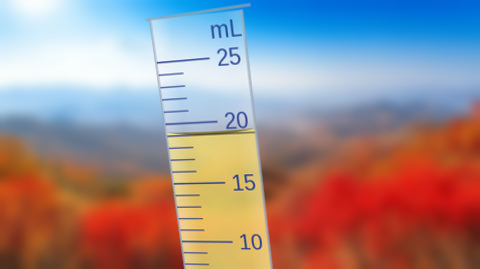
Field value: 19; mL
